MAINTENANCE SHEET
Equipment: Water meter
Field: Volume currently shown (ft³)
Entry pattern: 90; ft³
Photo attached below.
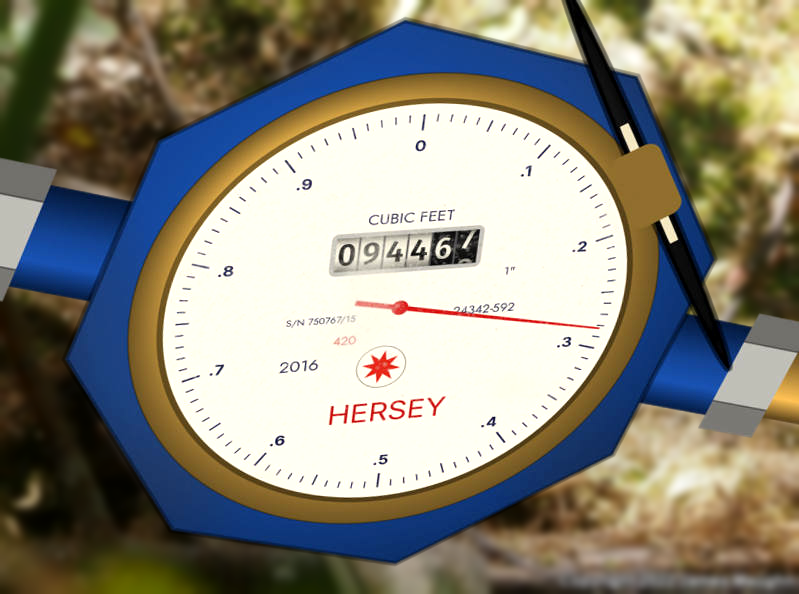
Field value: 94467.28; ft³
